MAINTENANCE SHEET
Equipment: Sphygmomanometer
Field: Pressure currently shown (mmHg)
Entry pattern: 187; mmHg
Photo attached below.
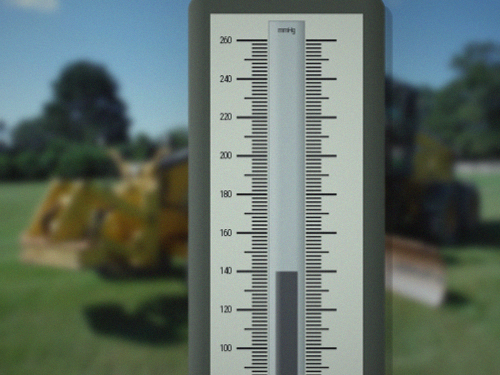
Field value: 140; mmHg
